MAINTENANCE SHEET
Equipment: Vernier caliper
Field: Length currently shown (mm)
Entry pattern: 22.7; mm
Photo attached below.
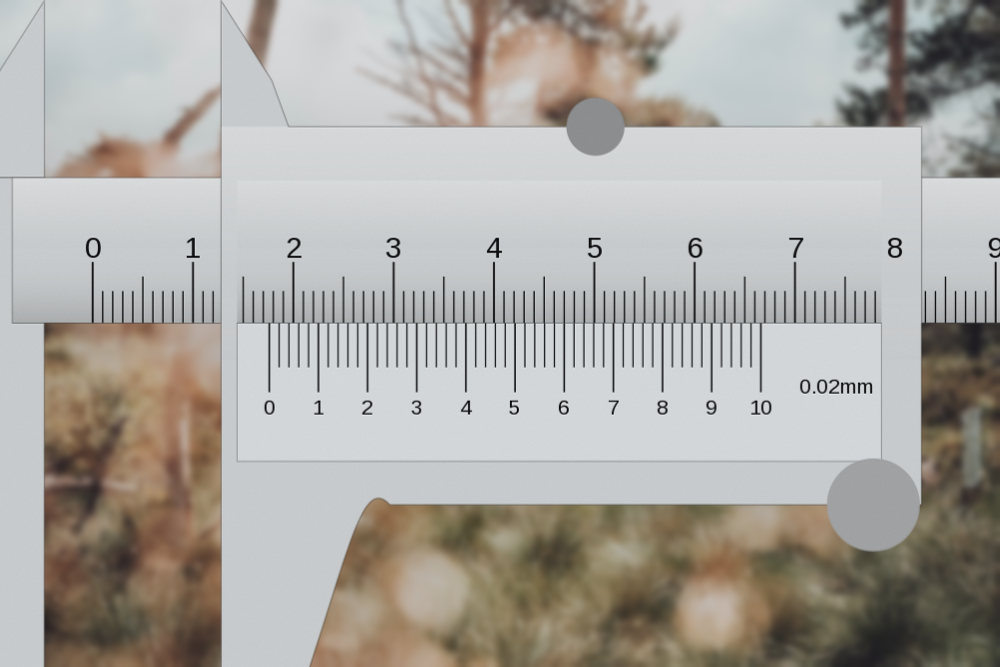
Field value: 17.6; mm
